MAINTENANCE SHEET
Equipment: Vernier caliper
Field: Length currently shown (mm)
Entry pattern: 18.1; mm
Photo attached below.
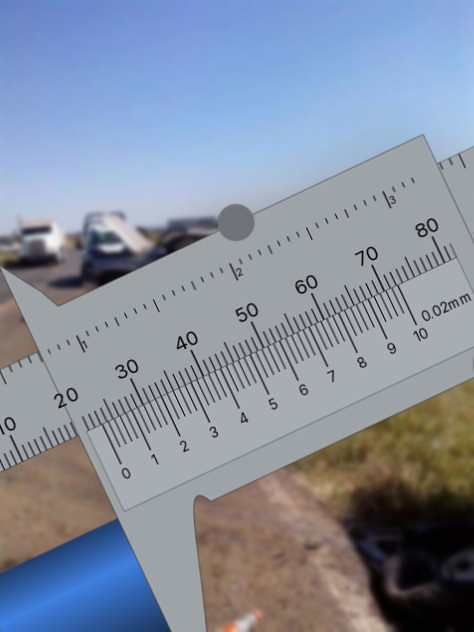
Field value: 23.2; mm
